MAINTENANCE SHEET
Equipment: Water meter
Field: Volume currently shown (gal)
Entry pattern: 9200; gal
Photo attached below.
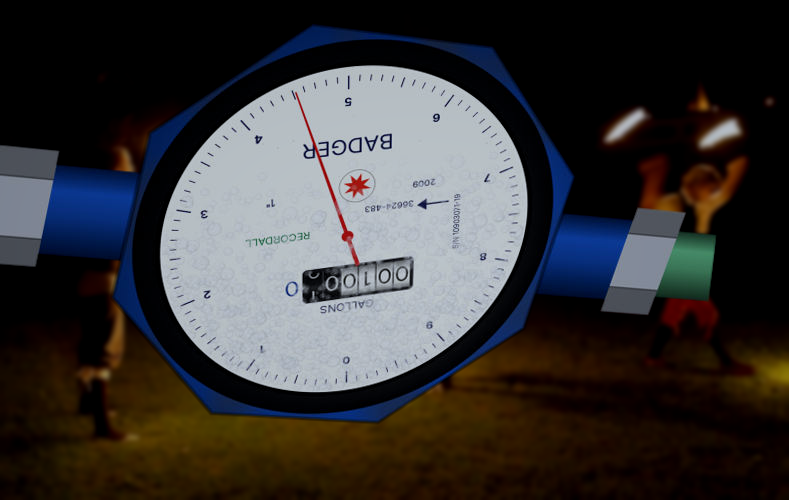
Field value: 10014.5; gal
